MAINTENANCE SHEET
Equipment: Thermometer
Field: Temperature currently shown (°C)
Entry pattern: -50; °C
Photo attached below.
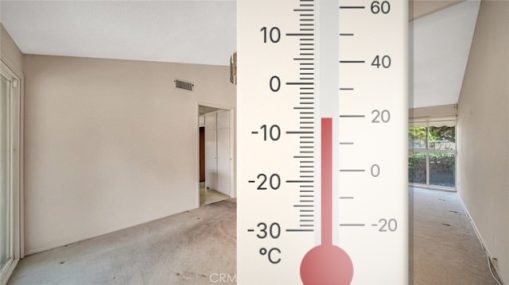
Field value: -7; °C
